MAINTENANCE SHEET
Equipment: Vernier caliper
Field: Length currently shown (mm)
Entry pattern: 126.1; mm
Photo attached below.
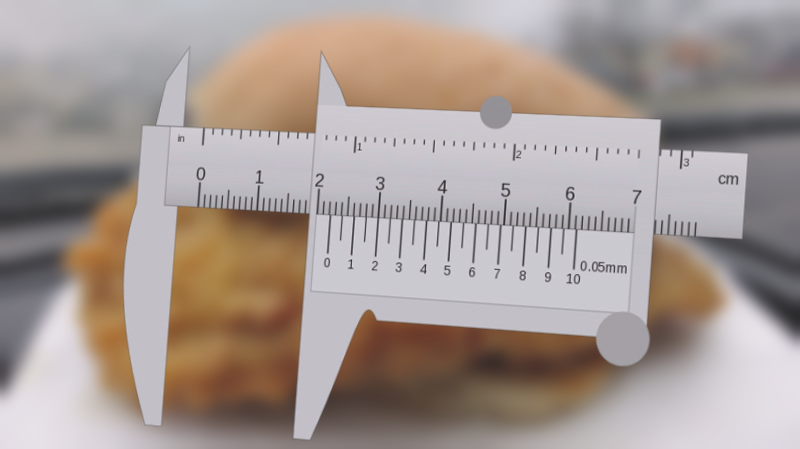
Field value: 22.2; mm
